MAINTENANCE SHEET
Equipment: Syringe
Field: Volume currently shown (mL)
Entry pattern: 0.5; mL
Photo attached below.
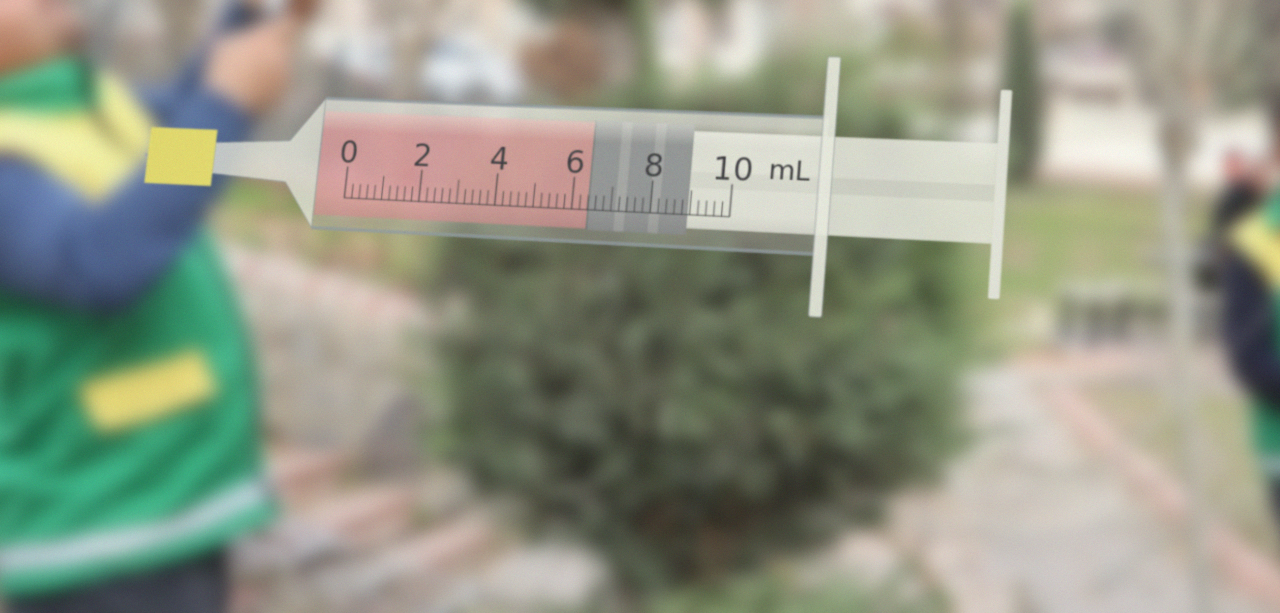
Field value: 6.4; mL
